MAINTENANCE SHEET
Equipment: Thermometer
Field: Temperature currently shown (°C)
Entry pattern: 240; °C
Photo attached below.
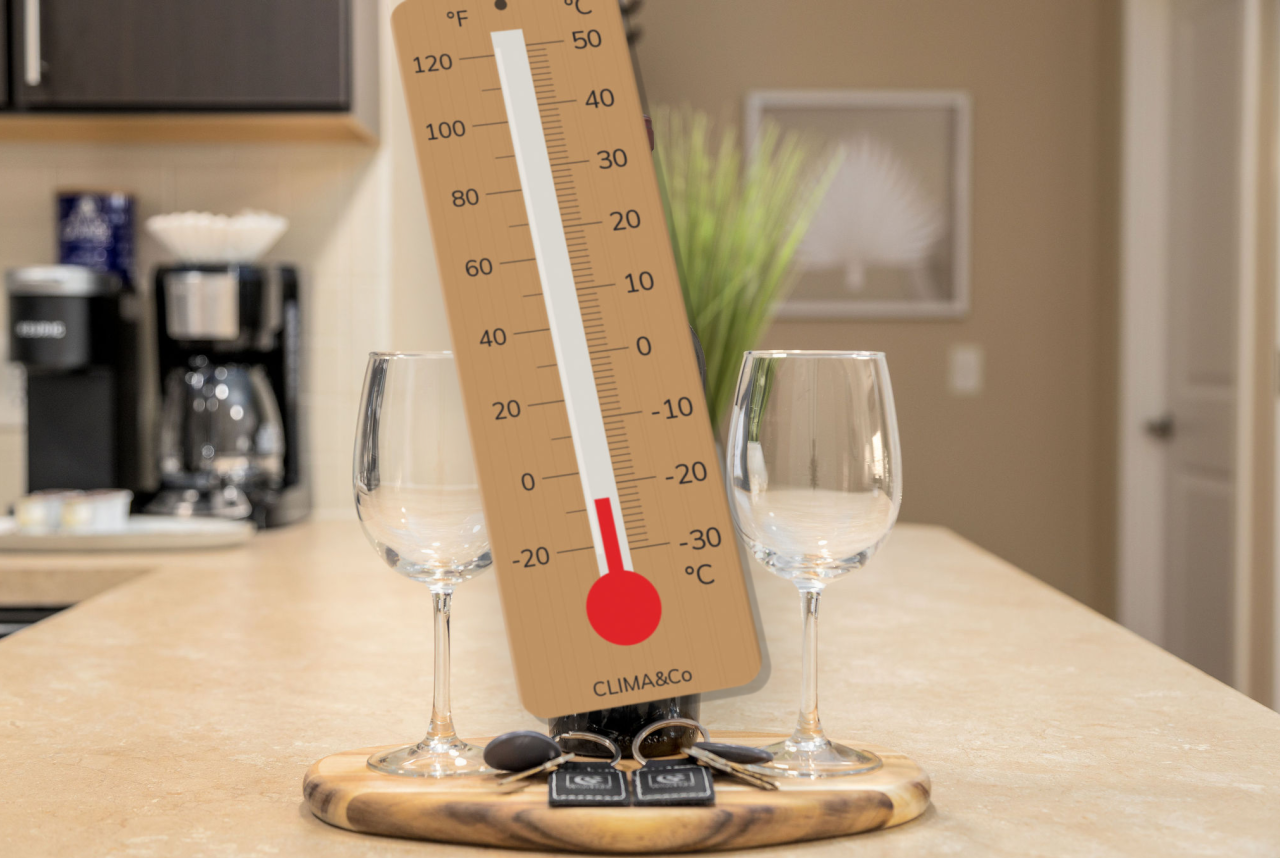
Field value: -22; °C
